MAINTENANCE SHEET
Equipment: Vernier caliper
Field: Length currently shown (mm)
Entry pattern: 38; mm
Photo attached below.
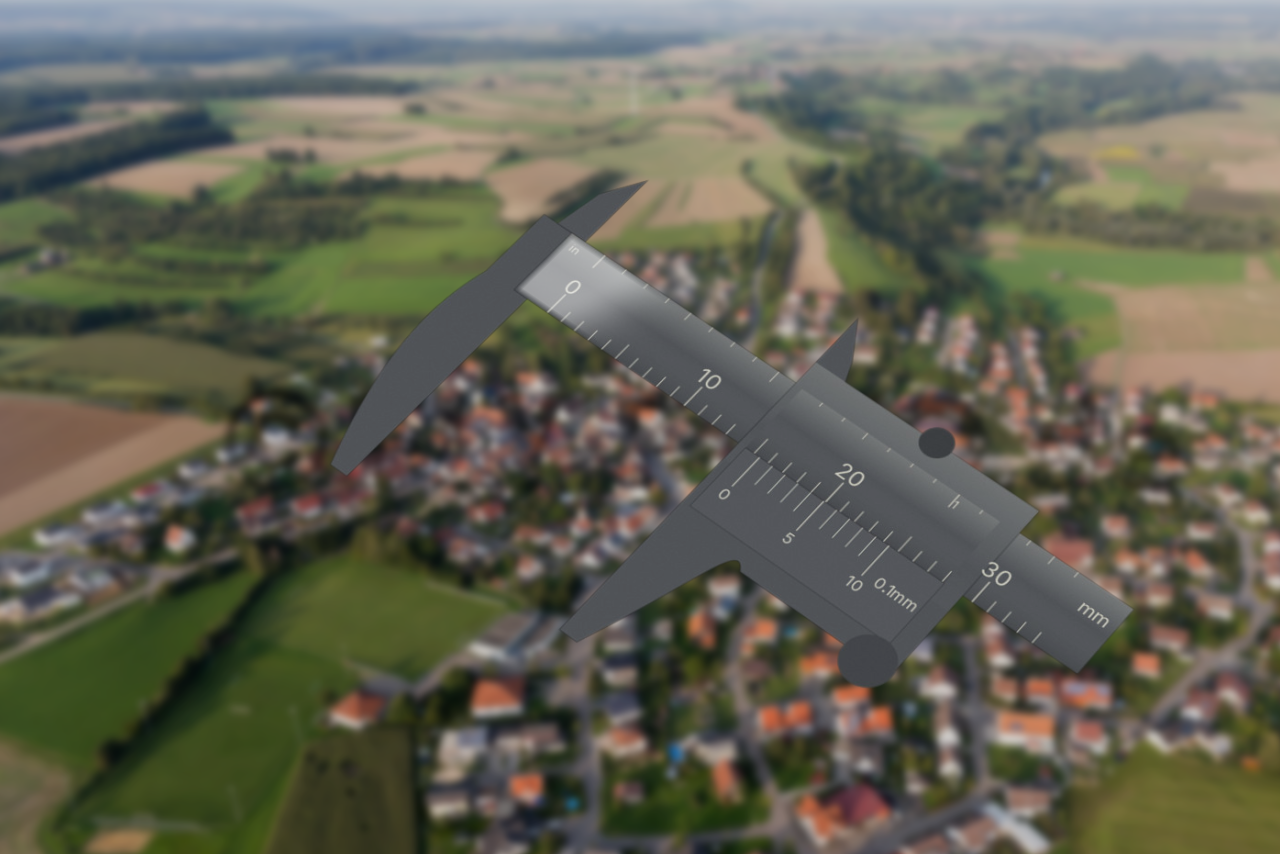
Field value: 15.4; mm
